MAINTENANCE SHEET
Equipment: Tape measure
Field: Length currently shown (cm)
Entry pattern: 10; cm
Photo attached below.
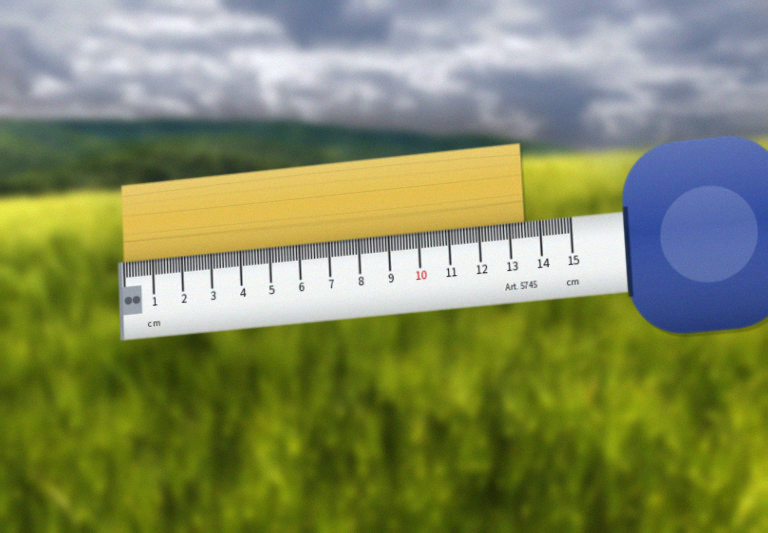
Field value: 13.5; cm
